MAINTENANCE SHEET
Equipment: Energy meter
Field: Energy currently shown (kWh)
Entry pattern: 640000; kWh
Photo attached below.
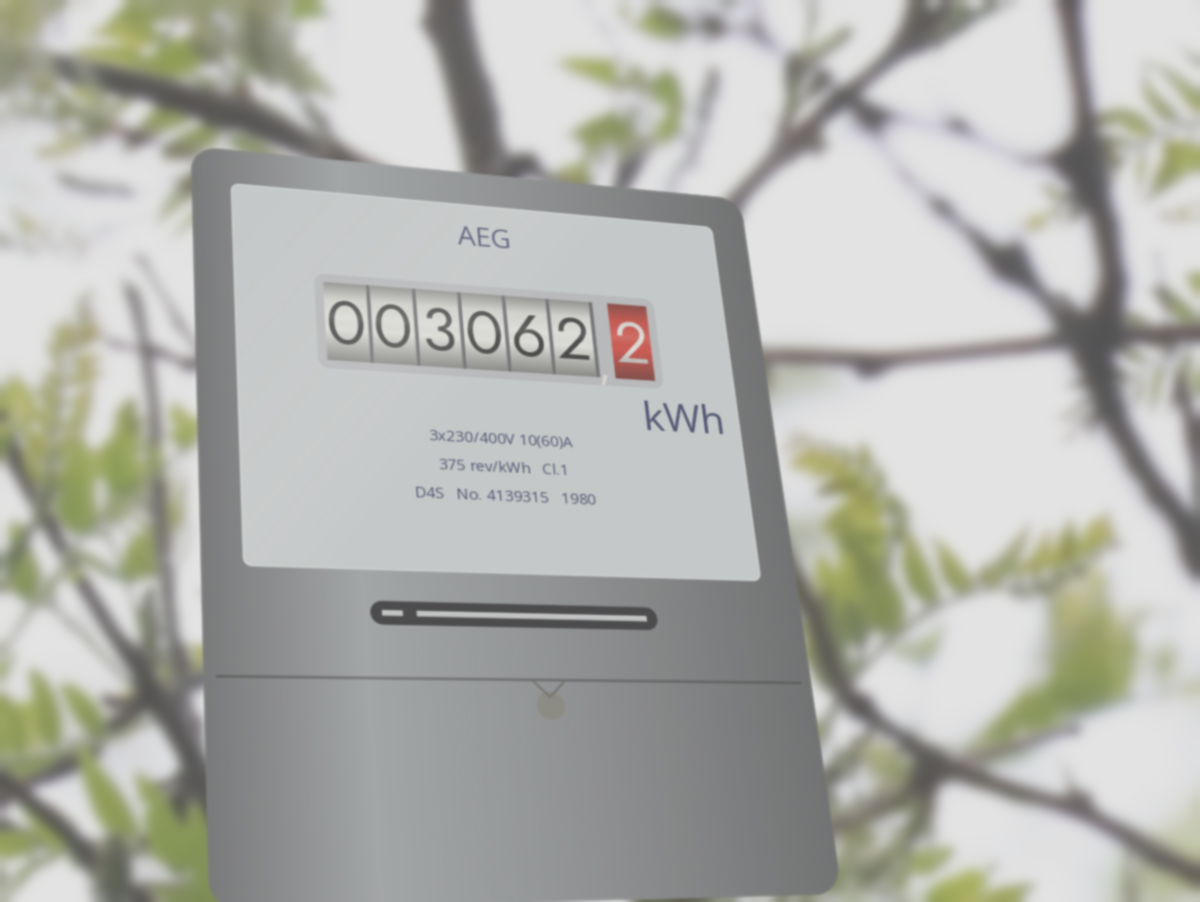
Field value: 3062.2; kWh
